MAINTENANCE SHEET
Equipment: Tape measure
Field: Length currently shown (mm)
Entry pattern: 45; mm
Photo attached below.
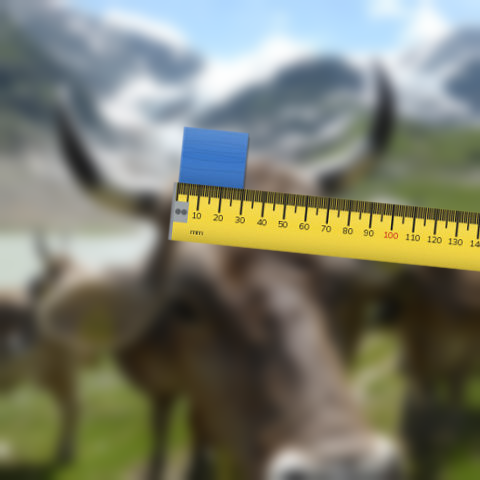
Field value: 30; mm
